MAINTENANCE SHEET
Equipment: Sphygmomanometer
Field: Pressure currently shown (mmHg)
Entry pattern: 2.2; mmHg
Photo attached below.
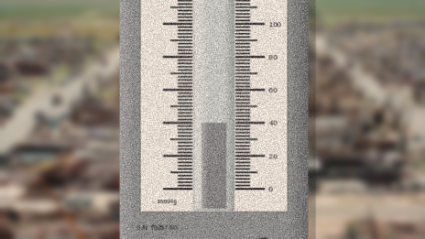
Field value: 40; mmHg
